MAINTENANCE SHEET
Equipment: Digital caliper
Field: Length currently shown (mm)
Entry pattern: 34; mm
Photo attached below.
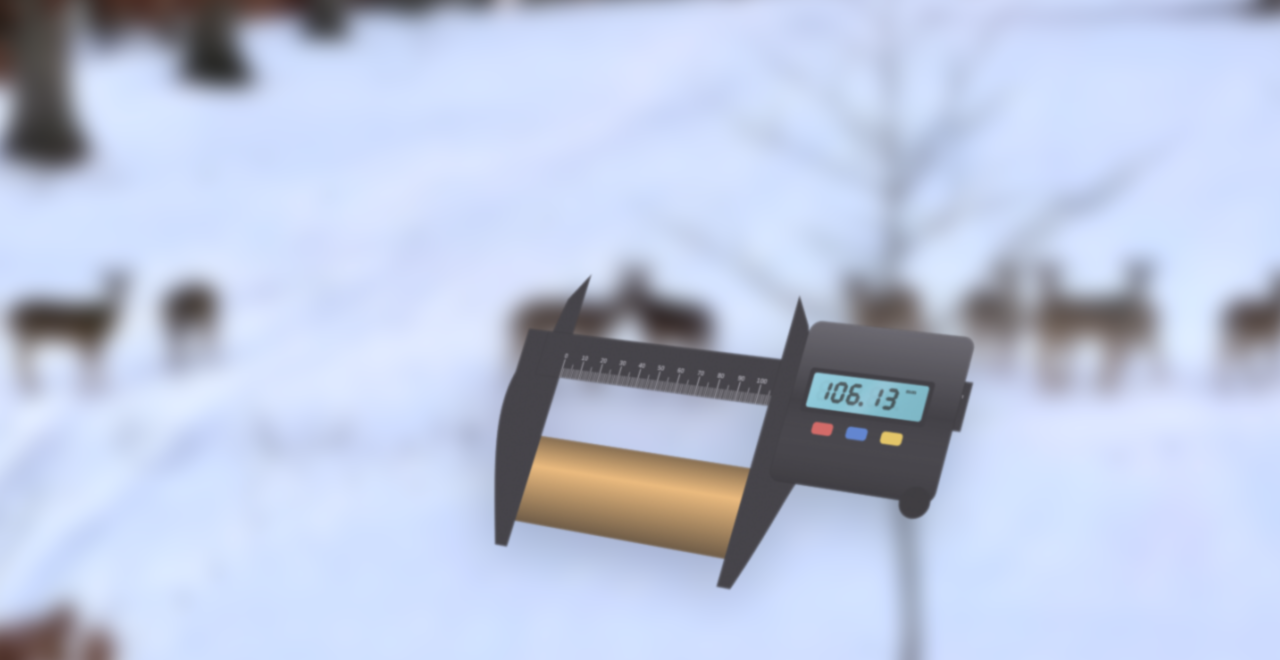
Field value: 106.13; mm
